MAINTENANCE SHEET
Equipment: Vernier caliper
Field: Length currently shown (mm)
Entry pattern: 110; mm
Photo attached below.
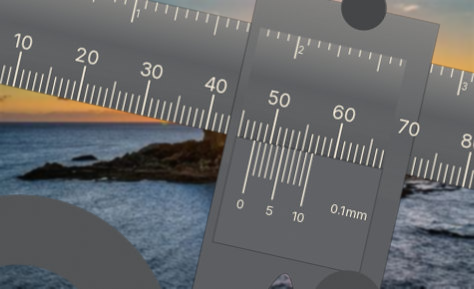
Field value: 47.6; mm
